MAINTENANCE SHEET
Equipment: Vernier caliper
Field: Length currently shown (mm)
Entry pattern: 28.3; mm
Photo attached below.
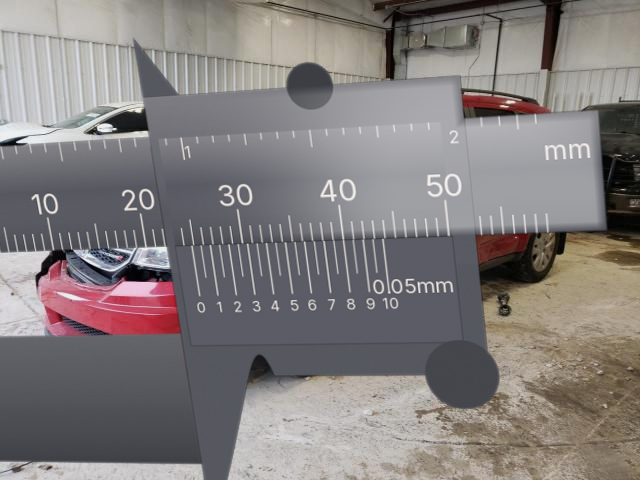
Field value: 24.8; mm
